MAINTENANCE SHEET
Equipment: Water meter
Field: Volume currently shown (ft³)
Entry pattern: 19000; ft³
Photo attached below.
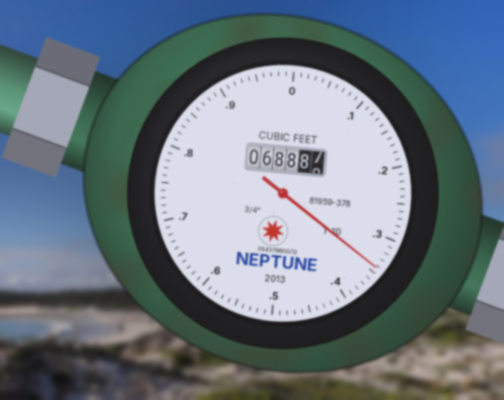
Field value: 68887.34; ft³
